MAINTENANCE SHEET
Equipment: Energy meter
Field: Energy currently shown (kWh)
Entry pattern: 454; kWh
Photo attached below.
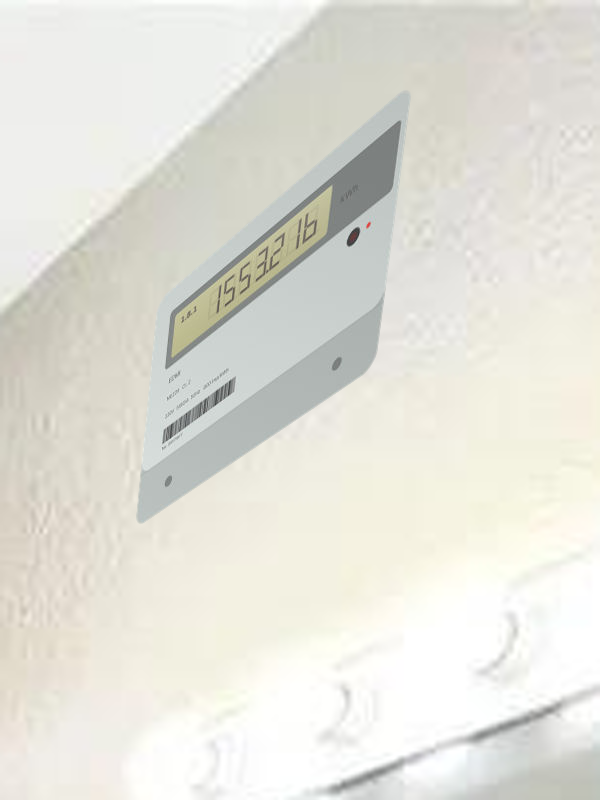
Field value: 1553.216; kWh
